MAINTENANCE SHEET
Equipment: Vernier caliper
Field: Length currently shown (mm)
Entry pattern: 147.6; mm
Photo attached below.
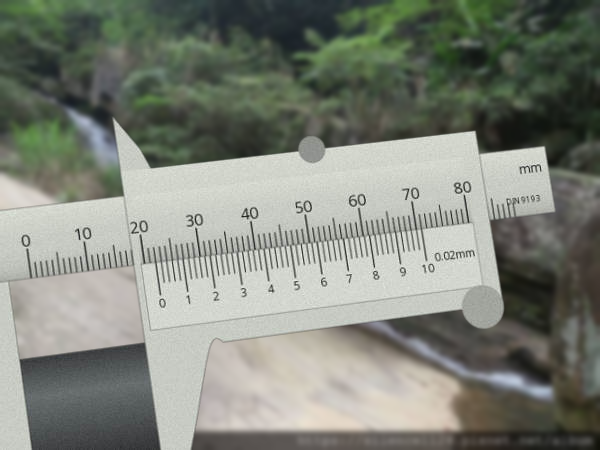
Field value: 22.0; mm
